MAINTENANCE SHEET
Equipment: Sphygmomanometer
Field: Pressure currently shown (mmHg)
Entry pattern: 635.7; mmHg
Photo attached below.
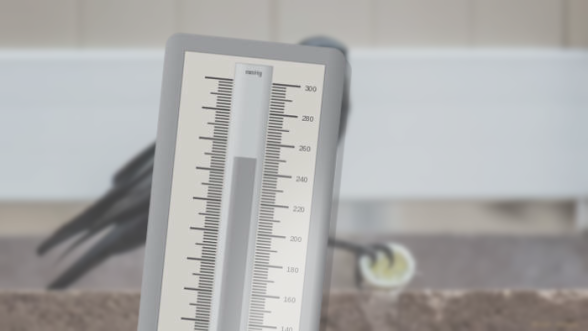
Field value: 250; mmHg
